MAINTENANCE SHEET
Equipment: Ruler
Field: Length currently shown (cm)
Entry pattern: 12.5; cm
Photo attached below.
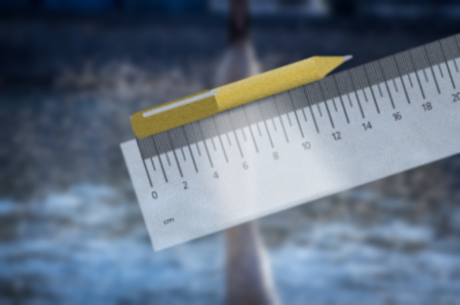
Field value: 14.5; cm
